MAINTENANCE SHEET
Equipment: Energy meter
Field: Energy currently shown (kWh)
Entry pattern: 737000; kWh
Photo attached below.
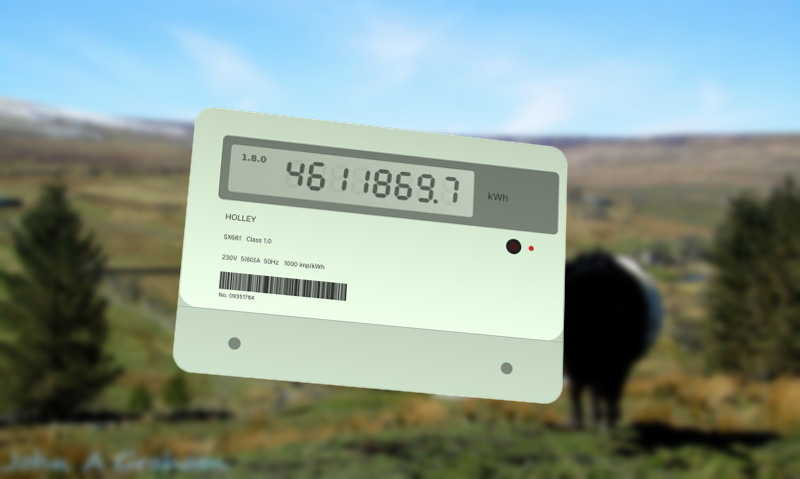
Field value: 4611869.7; kWh
